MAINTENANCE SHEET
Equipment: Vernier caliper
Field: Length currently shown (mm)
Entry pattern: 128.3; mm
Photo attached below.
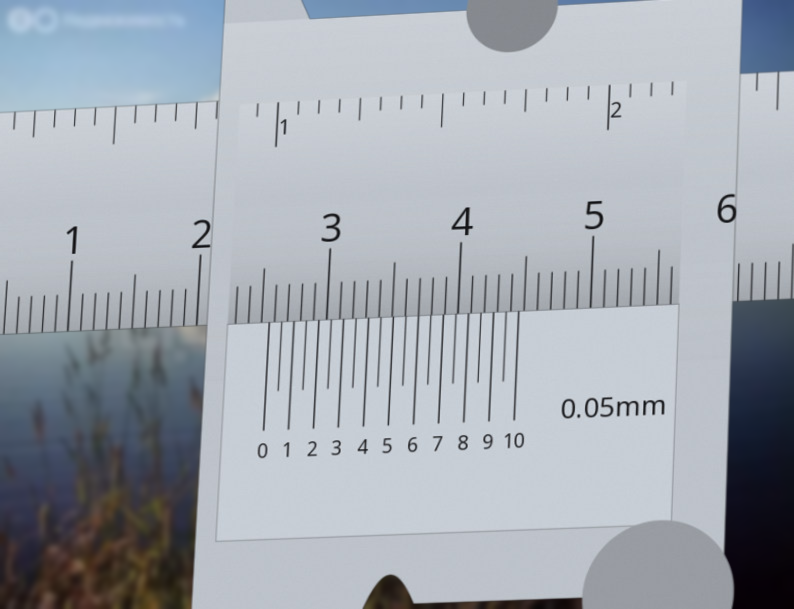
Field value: 25.6; mm
